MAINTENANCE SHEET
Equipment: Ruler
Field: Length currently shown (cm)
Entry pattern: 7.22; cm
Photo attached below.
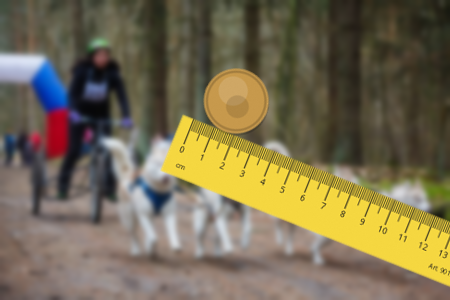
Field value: 3; cm
